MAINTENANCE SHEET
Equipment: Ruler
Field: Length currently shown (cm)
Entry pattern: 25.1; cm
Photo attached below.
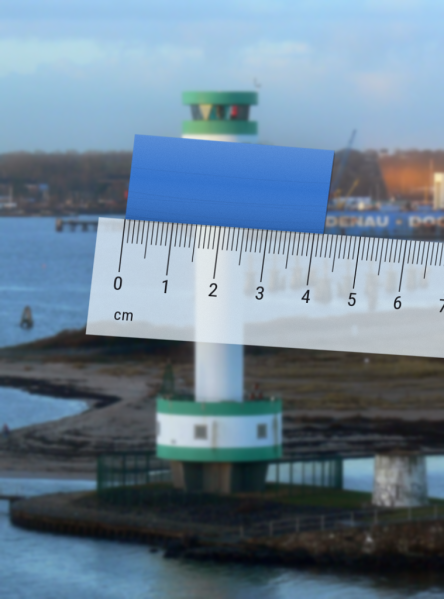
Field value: 4.2; cm
